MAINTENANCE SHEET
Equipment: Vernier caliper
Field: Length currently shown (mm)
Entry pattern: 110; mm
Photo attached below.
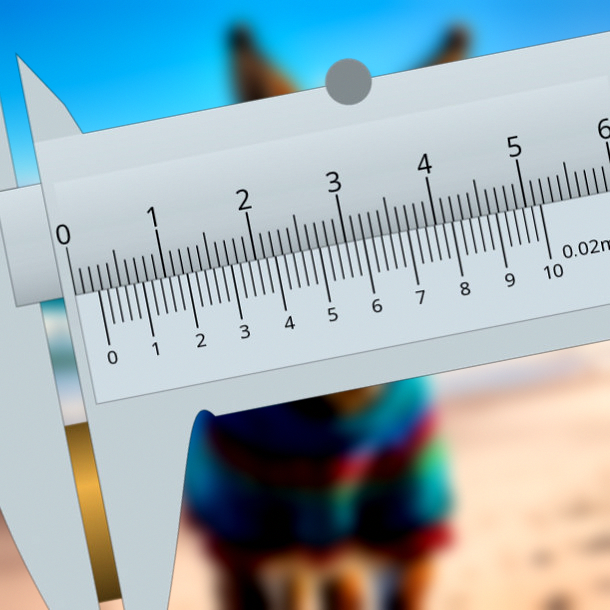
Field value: 2.6; mm
